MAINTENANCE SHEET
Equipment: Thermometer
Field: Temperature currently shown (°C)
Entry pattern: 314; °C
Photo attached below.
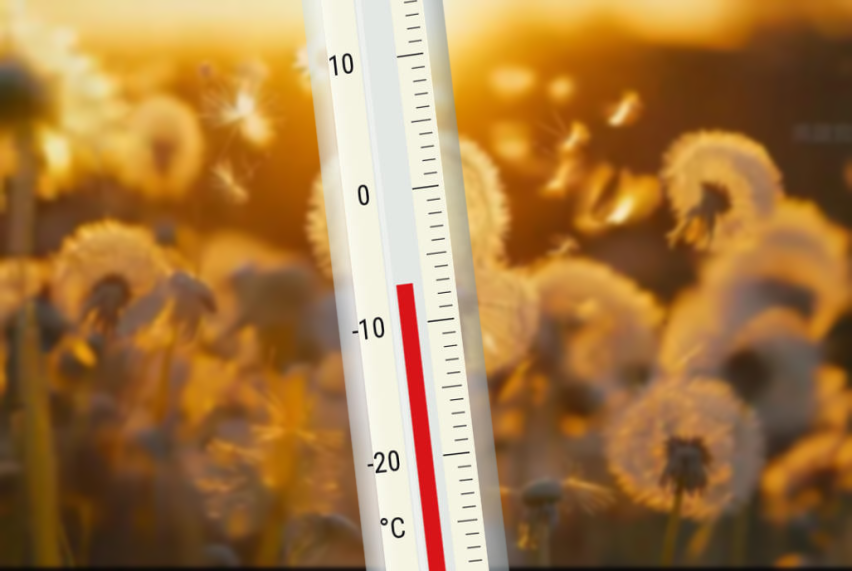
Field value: -7; °C
